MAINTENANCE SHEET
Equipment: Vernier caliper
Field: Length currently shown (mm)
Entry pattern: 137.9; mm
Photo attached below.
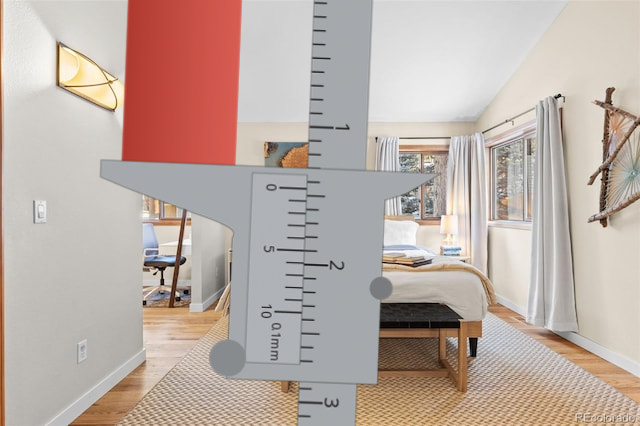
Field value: 14.5; mm
